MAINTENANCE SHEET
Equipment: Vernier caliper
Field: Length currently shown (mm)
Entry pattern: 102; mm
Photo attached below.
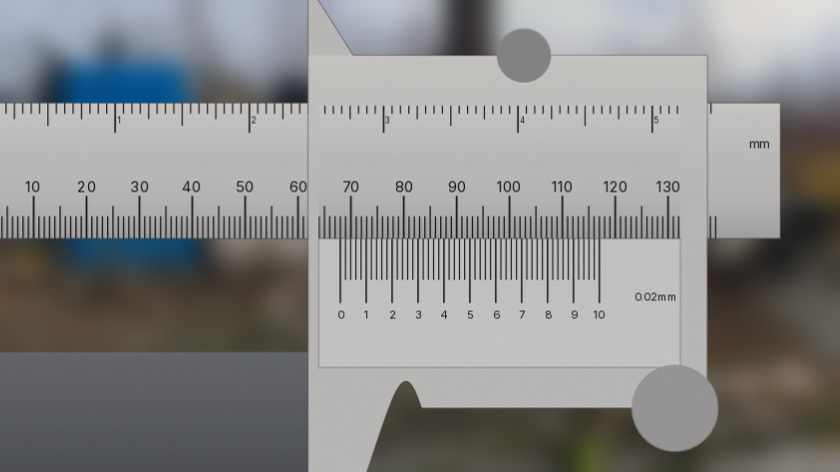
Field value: 68.0; mm
